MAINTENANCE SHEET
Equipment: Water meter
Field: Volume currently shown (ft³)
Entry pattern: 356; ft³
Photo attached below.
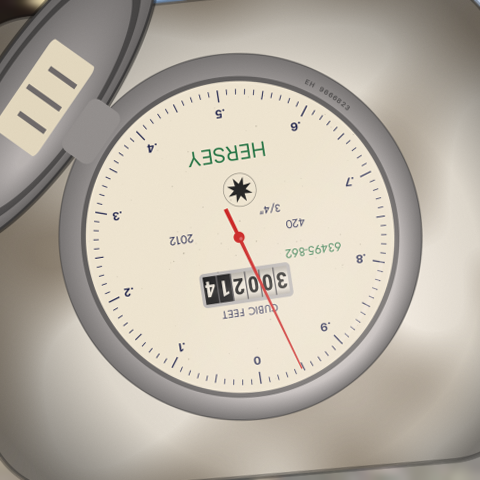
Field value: 300213.95; ft³
